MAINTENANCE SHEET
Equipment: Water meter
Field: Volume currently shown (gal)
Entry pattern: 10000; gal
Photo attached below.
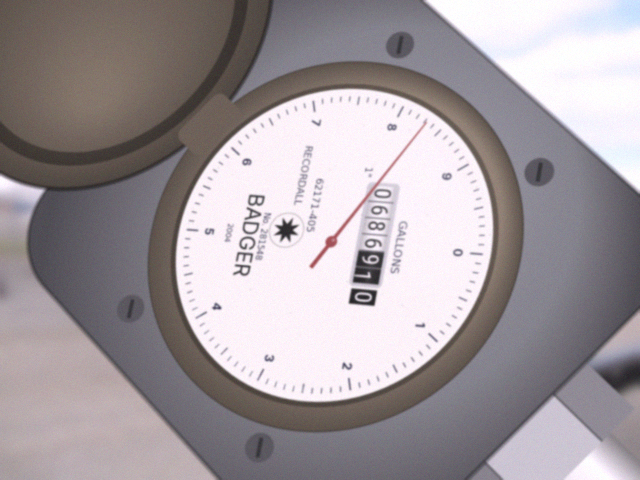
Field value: 686908.3; gal
